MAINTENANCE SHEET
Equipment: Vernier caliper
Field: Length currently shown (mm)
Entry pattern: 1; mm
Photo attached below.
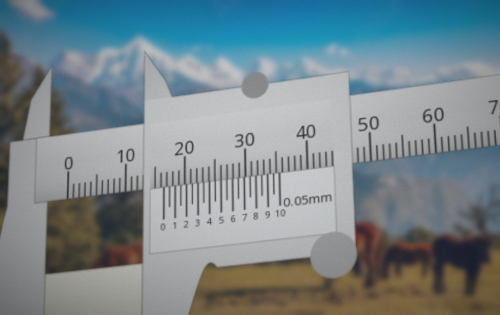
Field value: 16.5; mm
